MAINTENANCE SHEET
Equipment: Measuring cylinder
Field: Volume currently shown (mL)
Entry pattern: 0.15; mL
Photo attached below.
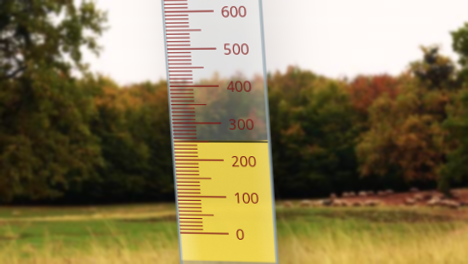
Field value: 250; mL
